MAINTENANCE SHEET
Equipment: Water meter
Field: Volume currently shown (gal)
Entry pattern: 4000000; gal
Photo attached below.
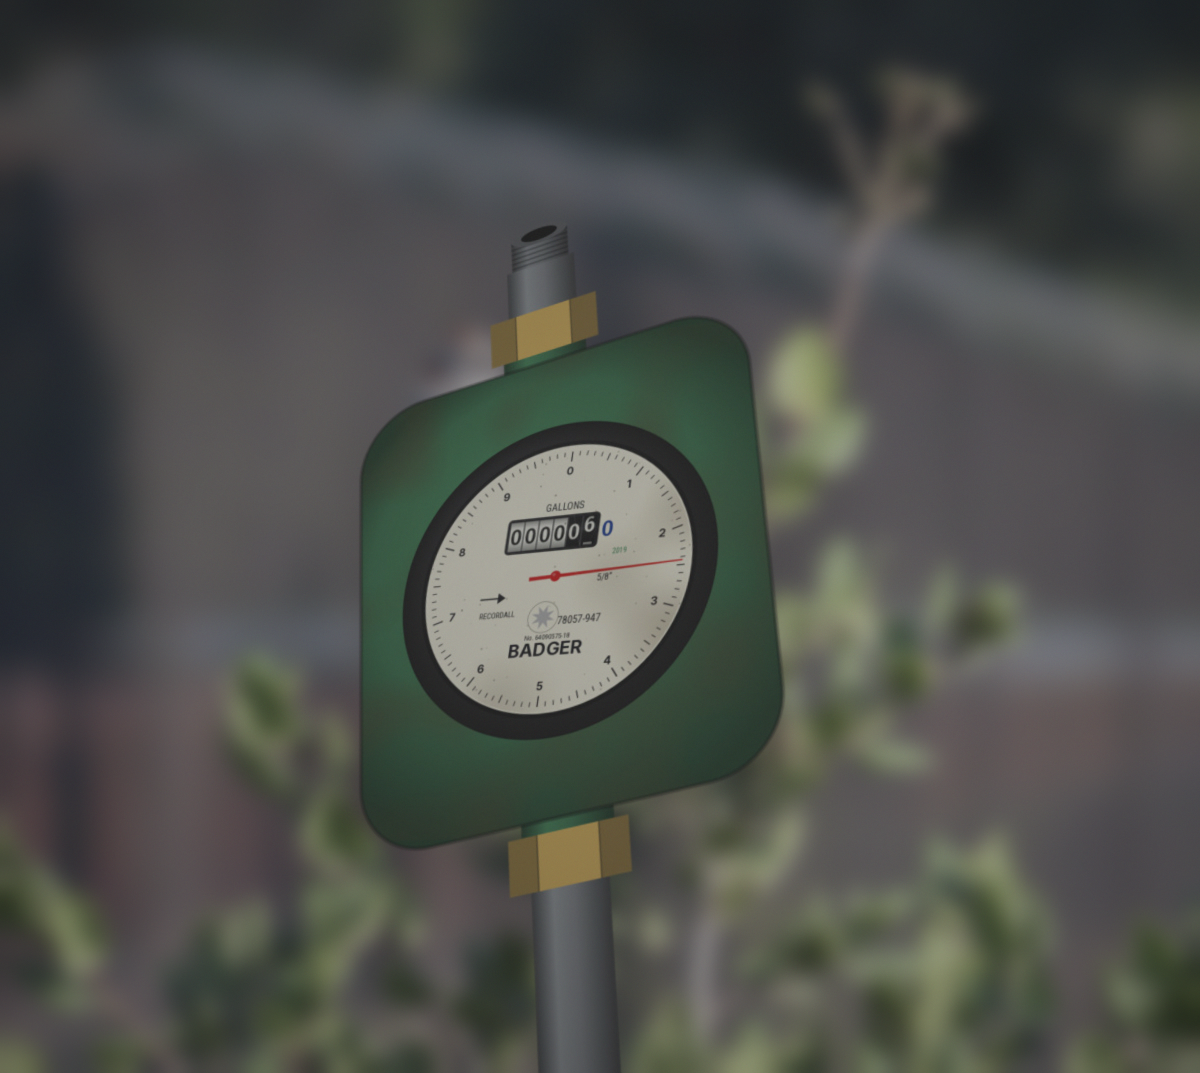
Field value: 62.4; gal
